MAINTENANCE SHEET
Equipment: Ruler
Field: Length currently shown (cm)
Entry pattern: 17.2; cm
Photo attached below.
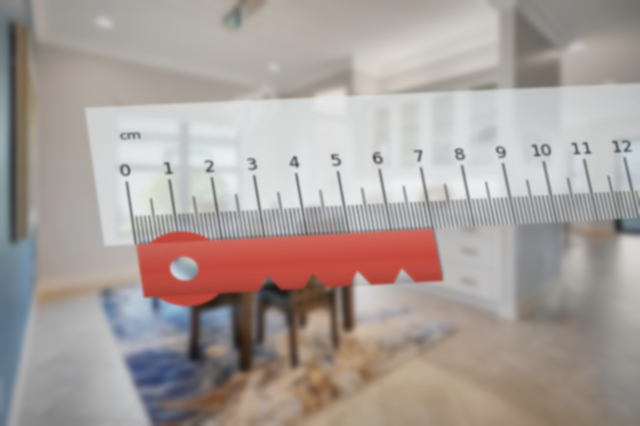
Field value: 7; cm
